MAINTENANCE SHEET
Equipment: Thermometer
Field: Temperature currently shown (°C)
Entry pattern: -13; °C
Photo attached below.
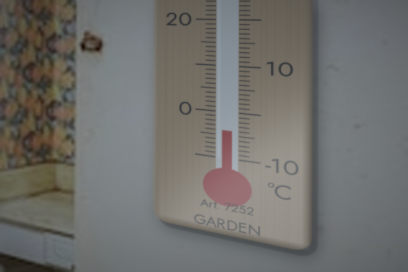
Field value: -4; °C
